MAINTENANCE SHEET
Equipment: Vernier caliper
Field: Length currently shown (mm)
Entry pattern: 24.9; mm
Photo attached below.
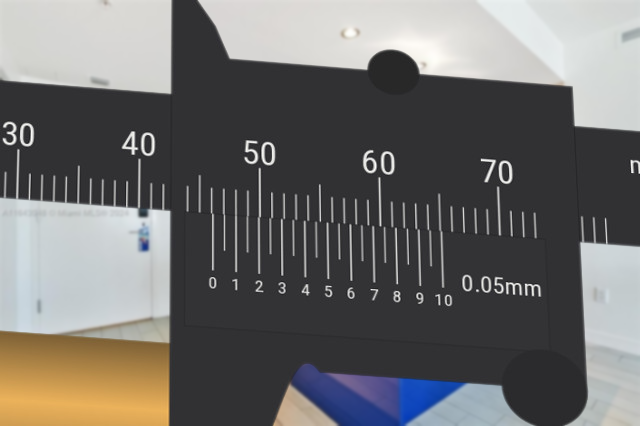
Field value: 46.1; mm
